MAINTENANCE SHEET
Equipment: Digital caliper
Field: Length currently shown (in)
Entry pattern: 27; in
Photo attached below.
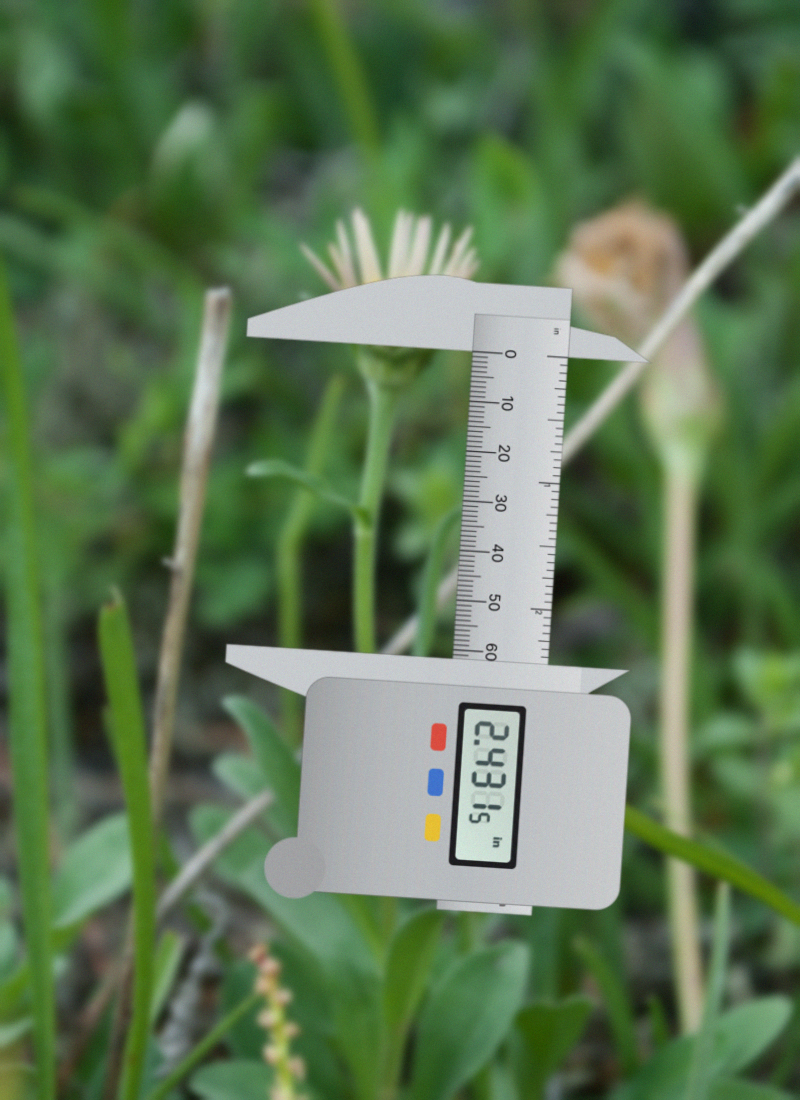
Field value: 2.4315; in
